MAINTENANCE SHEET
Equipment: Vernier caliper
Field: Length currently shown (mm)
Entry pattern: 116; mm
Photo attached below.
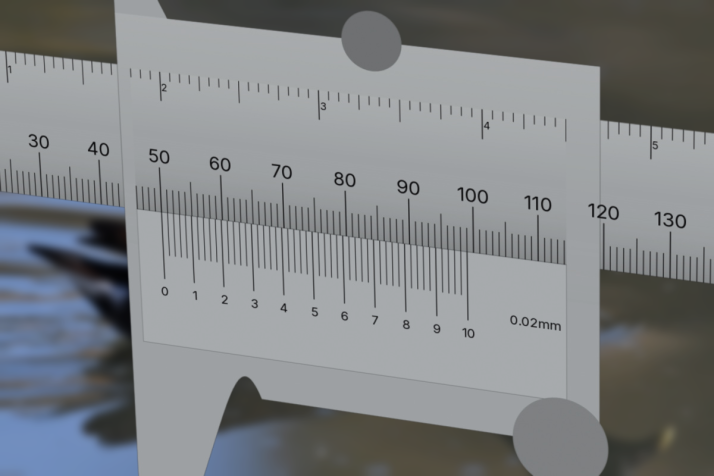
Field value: 50.0; mm
